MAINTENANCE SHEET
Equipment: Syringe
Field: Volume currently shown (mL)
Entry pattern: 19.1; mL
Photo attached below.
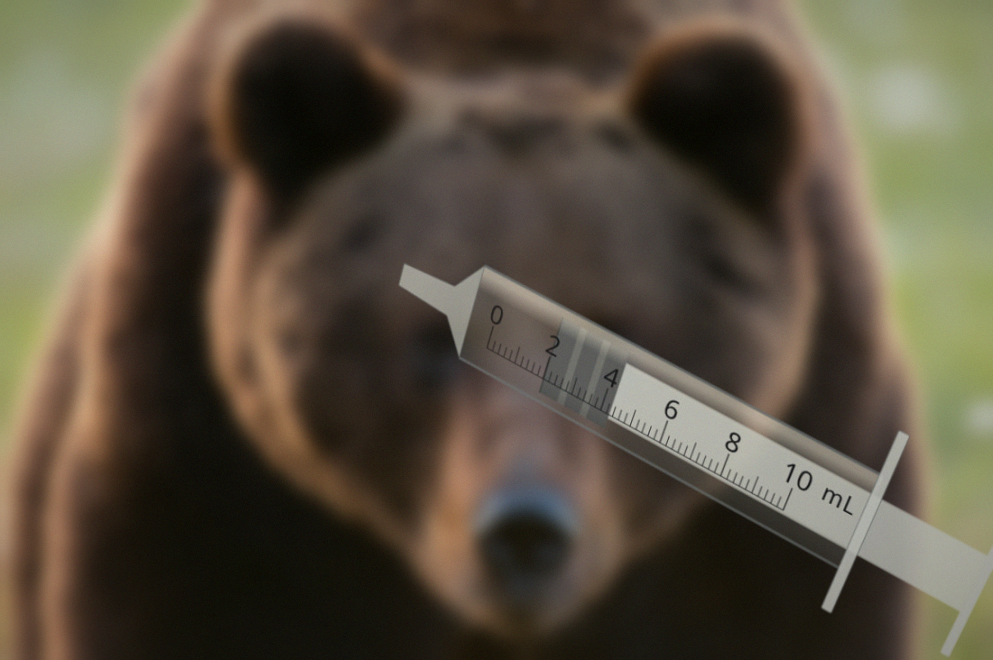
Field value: 2; mL
